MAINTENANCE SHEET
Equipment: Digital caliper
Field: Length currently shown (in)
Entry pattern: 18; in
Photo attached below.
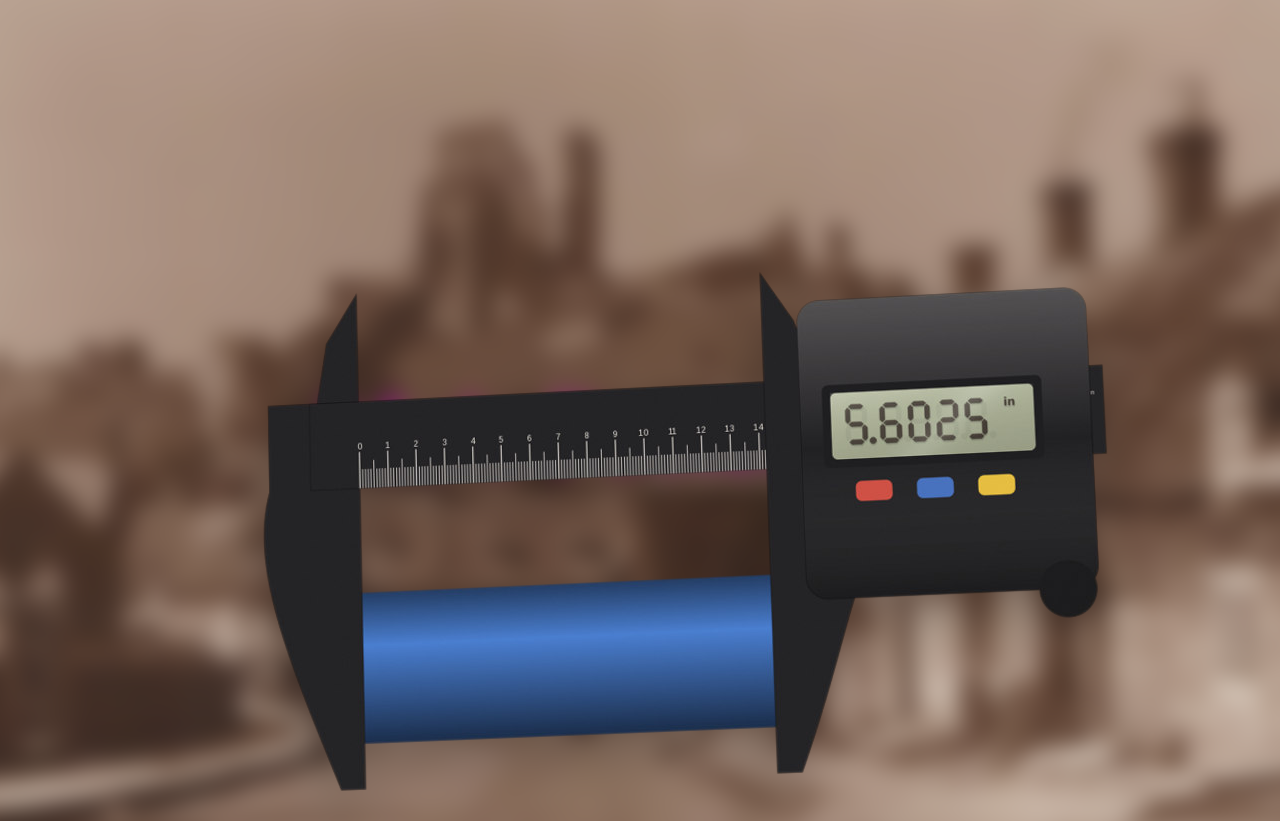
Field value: 5.6025; in
